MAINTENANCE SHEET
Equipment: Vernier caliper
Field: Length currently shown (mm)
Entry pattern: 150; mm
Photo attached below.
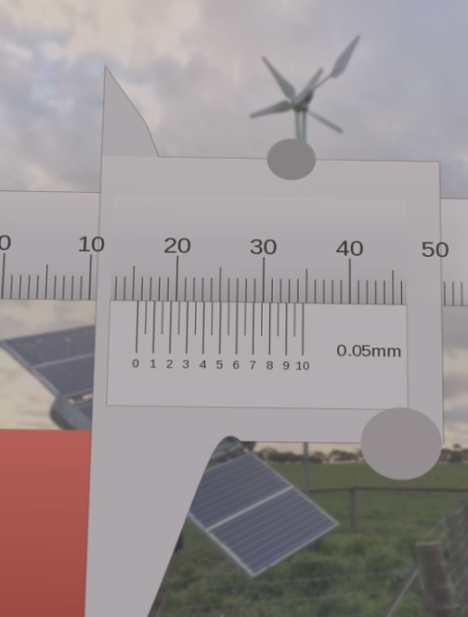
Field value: 15.6; mm
